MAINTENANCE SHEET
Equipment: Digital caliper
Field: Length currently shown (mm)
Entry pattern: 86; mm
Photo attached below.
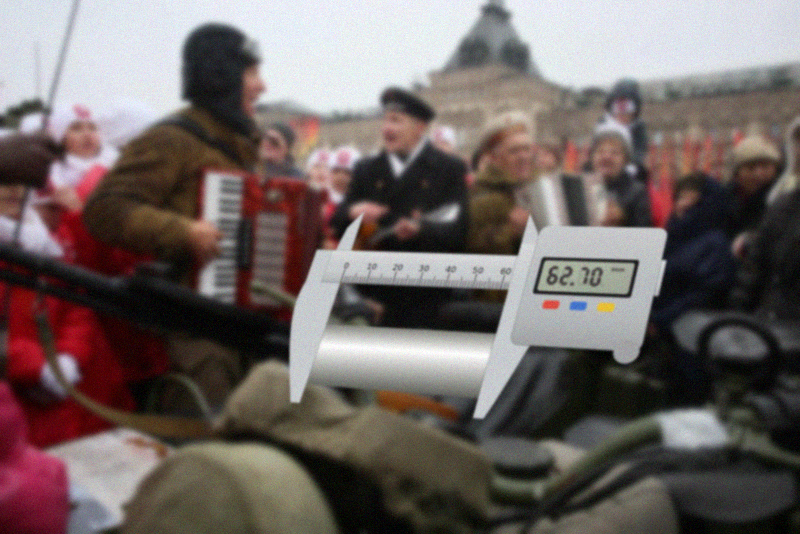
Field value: 62.70; mm
